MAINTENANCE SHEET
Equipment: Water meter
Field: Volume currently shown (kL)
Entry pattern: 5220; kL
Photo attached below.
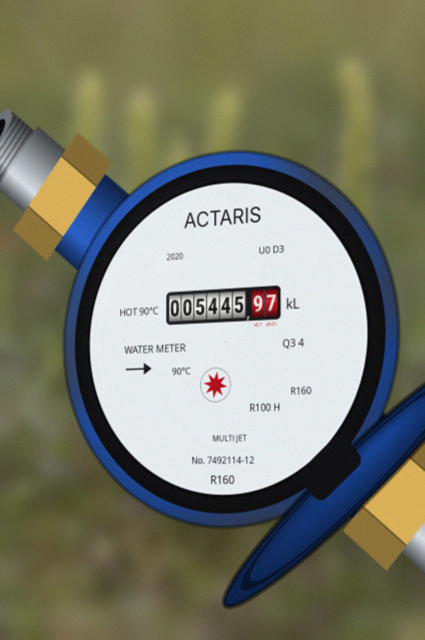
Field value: 5445.97; kL
